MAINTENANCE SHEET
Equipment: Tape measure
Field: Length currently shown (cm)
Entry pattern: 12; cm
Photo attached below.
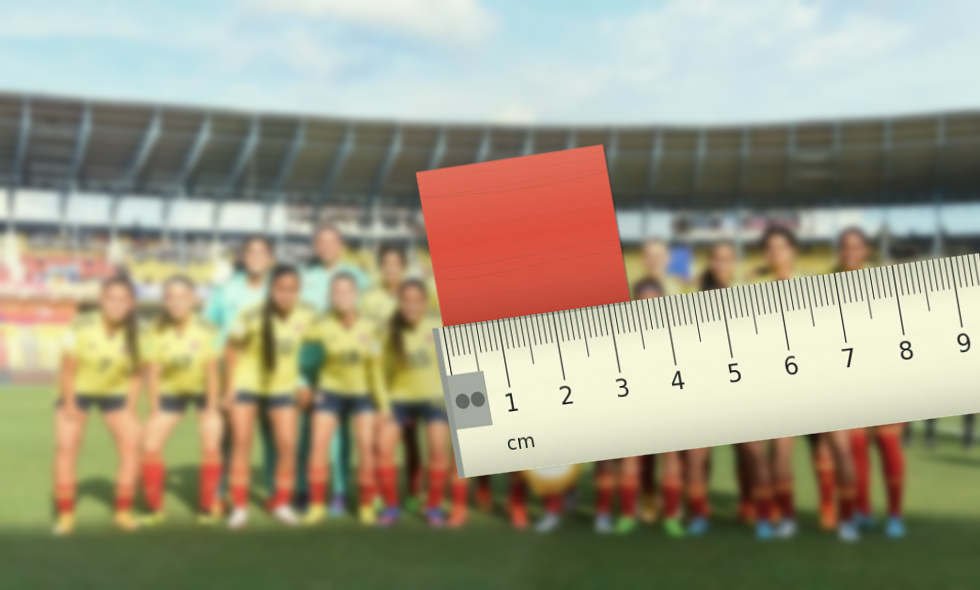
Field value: 3.4; cm
